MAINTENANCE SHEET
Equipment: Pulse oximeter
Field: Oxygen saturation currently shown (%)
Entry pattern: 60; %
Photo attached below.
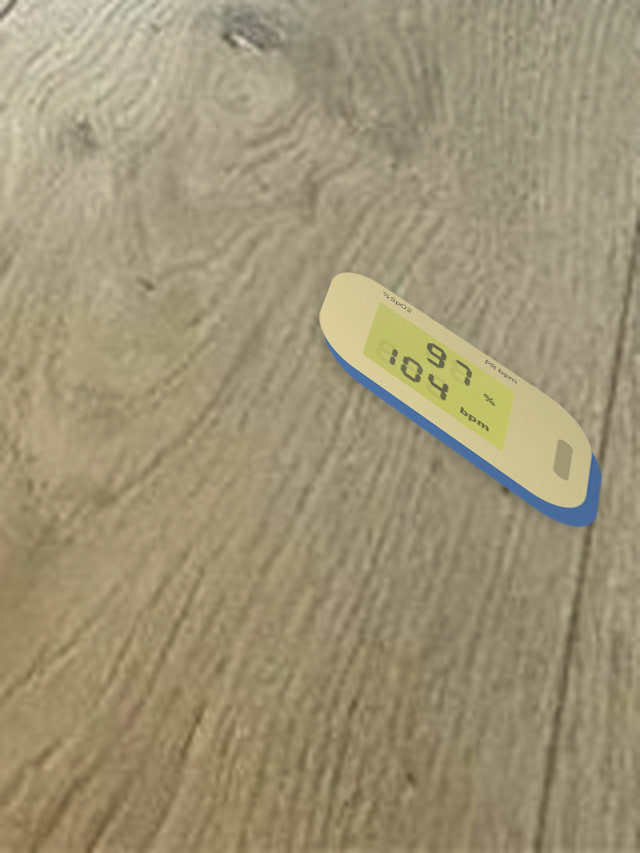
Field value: 97; %
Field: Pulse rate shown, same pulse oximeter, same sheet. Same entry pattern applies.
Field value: 104; bpm
